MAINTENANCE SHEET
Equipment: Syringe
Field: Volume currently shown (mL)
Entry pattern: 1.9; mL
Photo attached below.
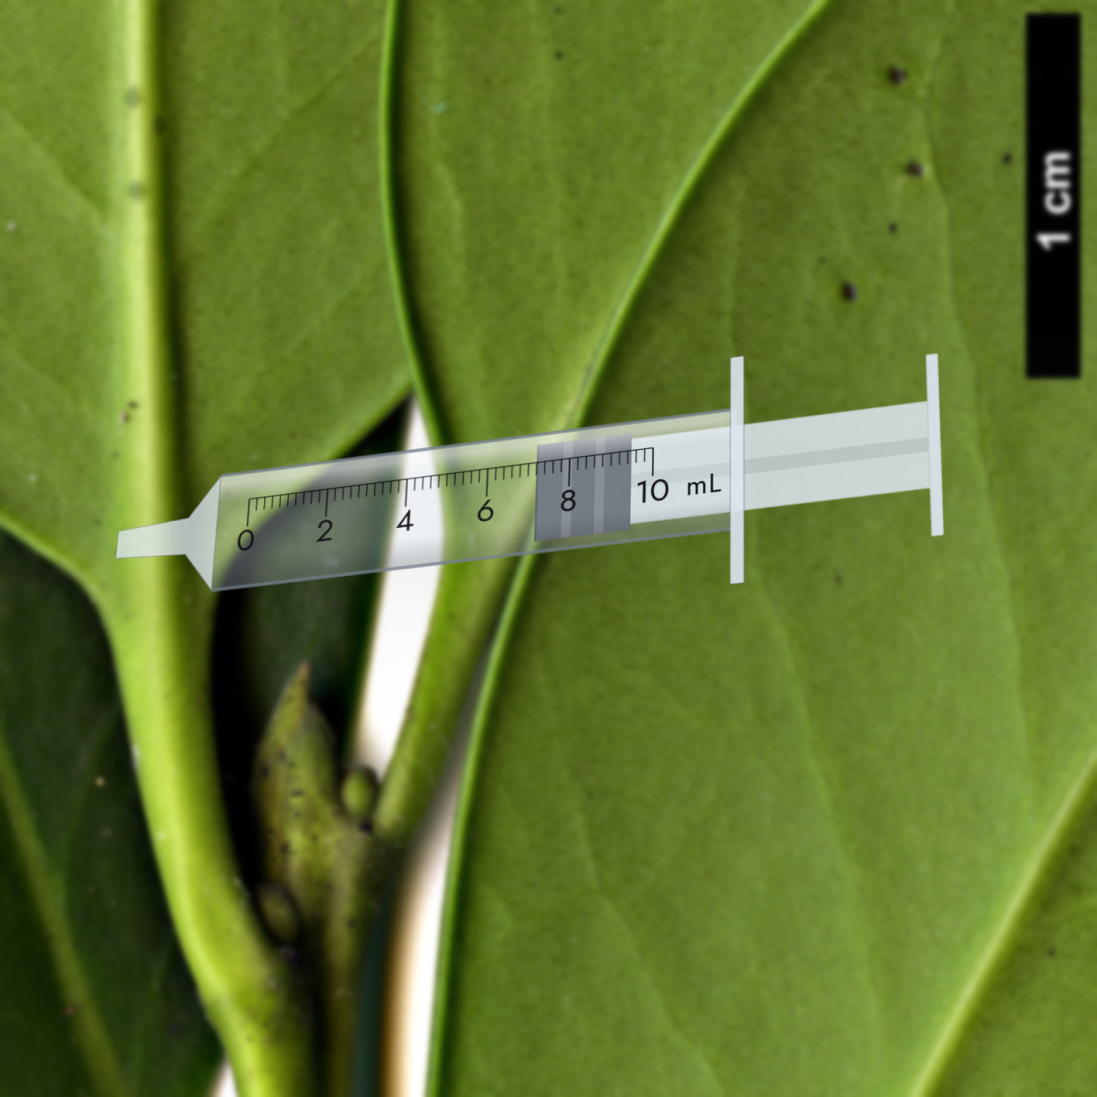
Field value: 7.2; mL
